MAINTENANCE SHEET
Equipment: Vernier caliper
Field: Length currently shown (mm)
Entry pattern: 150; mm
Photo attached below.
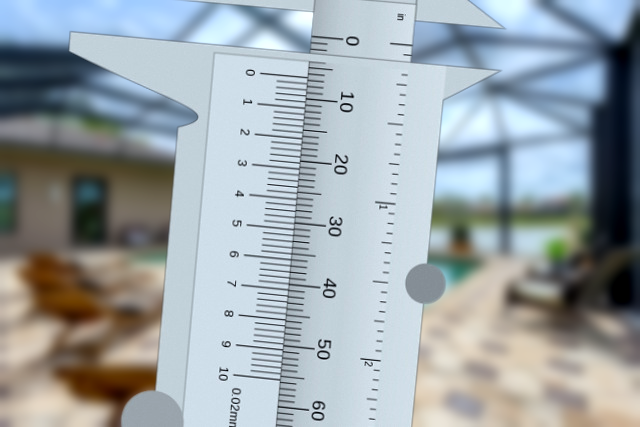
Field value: 6.6; mm
